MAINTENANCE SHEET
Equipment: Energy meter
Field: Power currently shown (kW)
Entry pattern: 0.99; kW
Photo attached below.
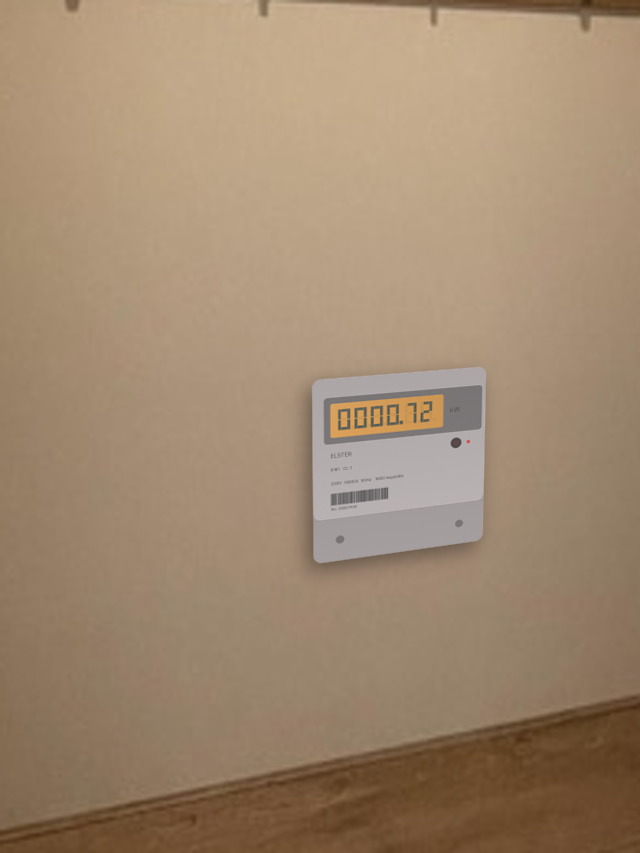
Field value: 0.72; kW
